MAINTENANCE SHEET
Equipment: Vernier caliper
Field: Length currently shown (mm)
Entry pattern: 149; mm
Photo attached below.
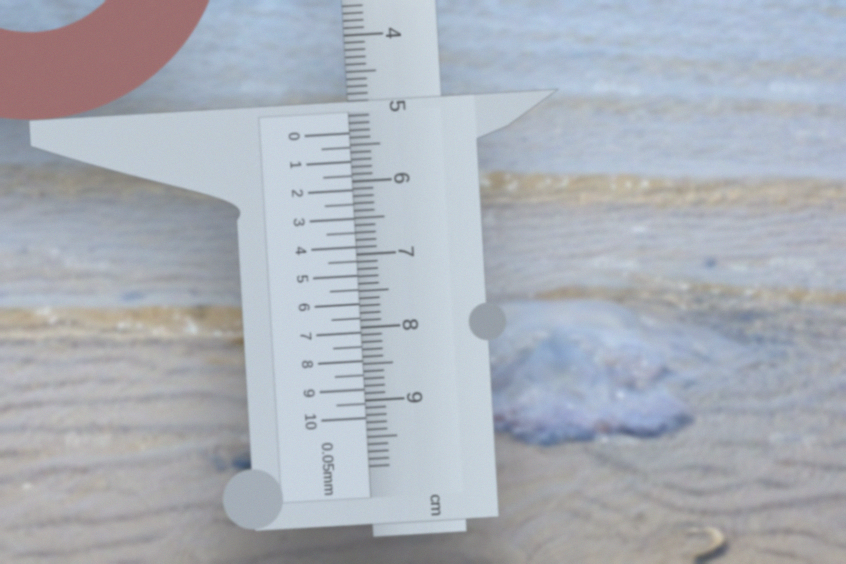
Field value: 53.4; mm
